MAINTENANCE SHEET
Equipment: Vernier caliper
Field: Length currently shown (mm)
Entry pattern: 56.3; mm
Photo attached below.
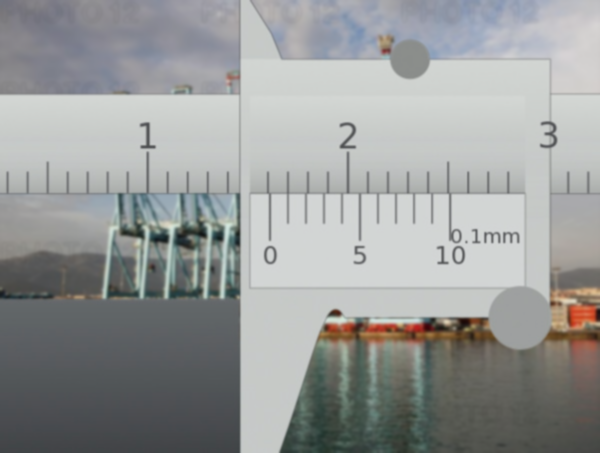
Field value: 16.1; mm
